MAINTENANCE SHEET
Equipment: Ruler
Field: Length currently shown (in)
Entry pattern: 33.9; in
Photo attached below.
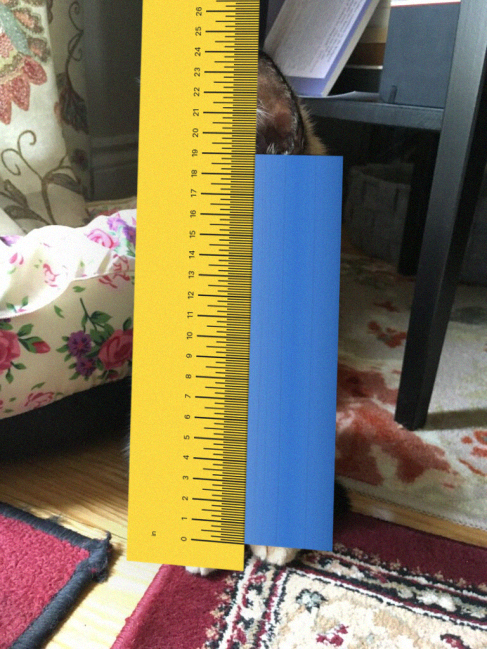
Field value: 19; in
